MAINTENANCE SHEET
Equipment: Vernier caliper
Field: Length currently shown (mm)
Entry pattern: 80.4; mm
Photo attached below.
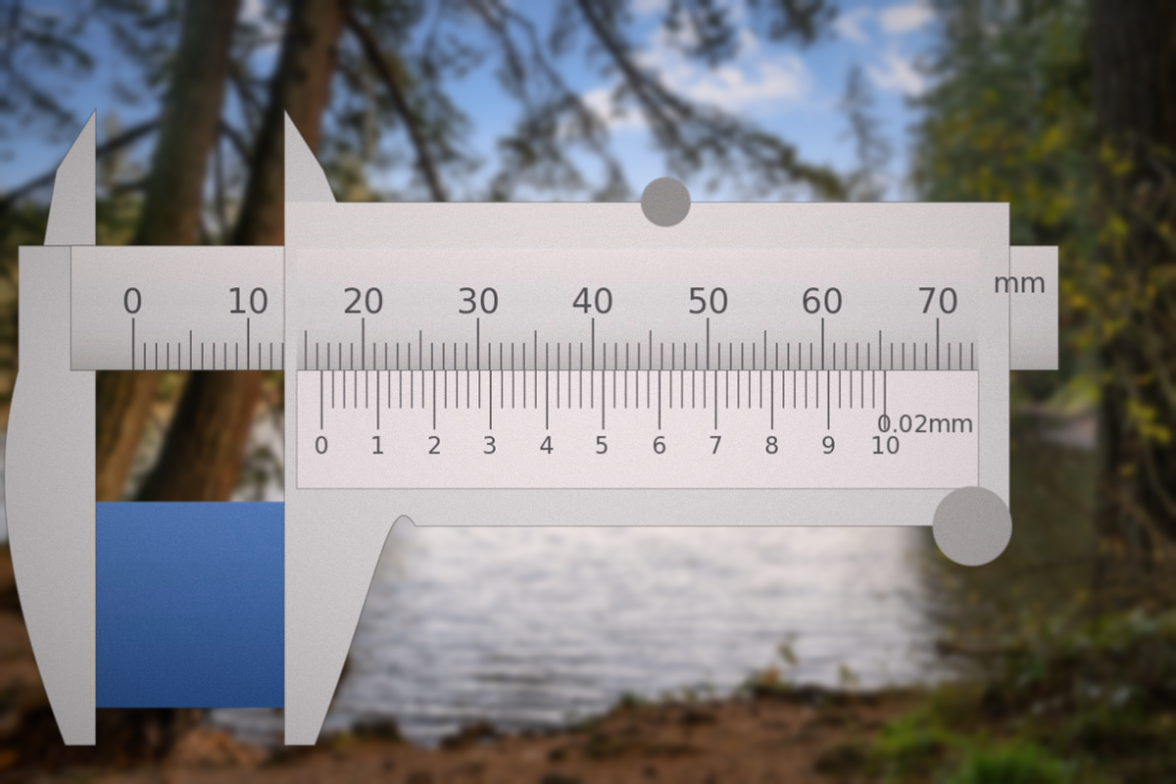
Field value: 16.4; mm
